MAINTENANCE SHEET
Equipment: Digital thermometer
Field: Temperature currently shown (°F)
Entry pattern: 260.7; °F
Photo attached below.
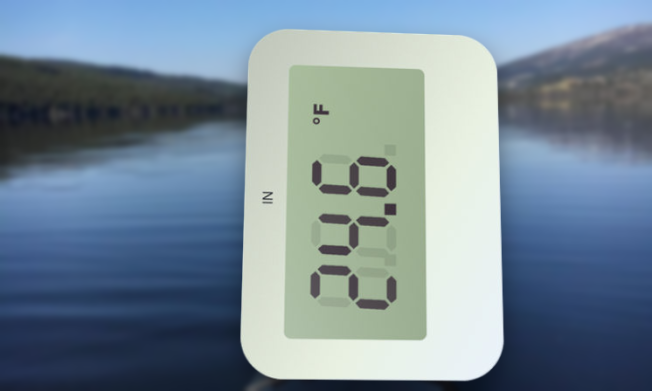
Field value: 24.6; °F
